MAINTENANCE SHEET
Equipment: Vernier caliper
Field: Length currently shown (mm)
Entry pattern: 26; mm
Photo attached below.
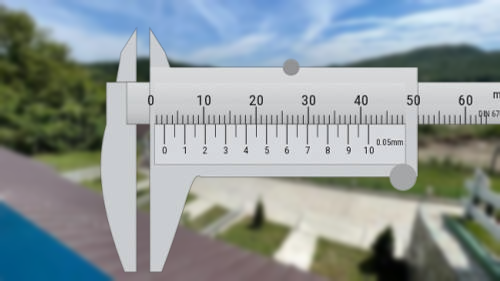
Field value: 2.5; mm
